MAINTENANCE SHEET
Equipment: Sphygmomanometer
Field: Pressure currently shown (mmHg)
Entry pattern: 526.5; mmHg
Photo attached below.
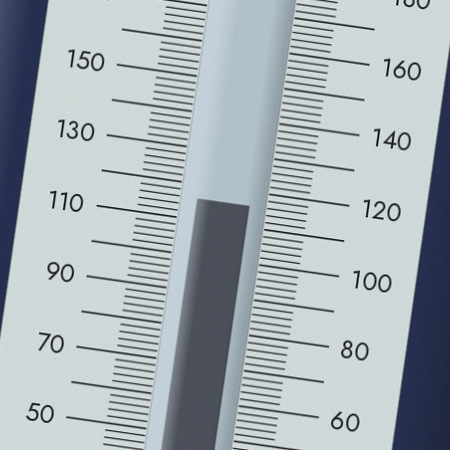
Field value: 116; mmHg
